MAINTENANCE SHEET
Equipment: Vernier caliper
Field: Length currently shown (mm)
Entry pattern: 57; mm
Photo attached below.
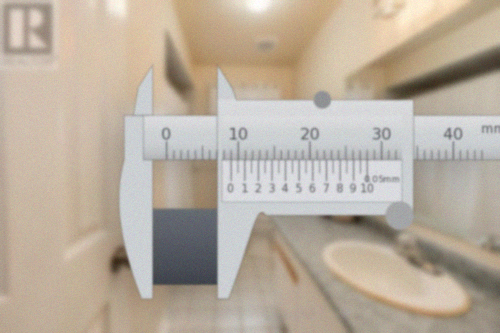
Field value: 9.0; mm
